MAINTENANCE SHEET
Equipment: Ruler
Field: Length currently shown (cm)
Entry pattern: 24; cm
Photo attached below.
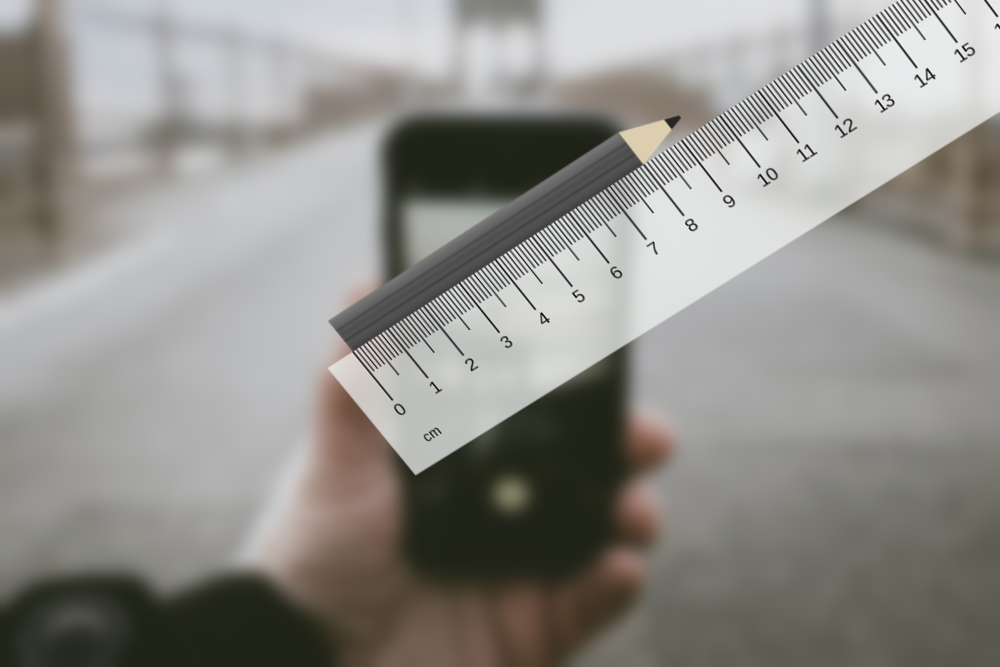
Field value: 9.3; cm
